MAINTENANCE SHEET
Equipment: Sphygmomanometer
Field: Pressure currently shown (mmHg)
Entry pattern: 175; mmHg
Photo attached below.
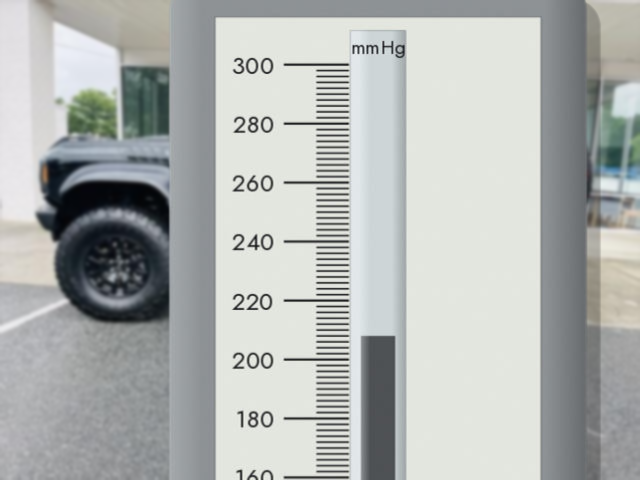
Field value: 208; mmHg
